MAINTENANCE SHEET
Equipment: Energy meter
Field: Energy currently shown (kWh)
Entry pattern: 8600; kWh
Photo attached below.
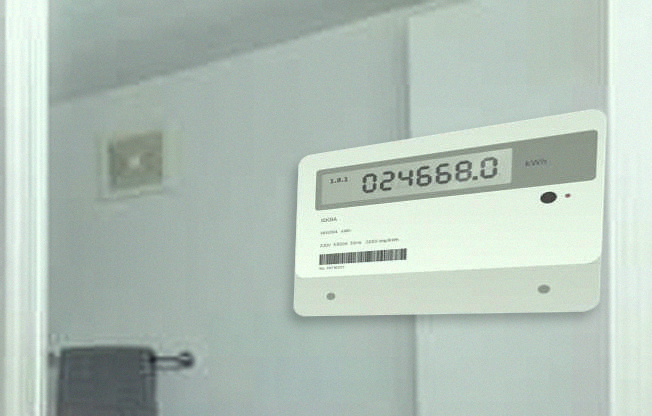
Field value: 24668.0; kWh
